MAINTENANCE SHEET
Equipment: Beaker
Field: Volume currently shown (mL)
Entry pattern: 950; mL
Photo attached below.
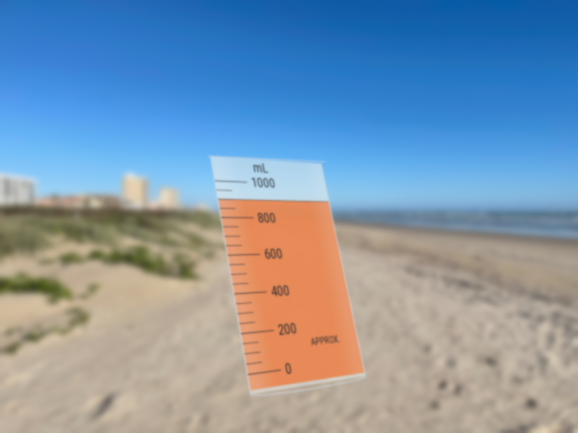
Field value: 900; mL
